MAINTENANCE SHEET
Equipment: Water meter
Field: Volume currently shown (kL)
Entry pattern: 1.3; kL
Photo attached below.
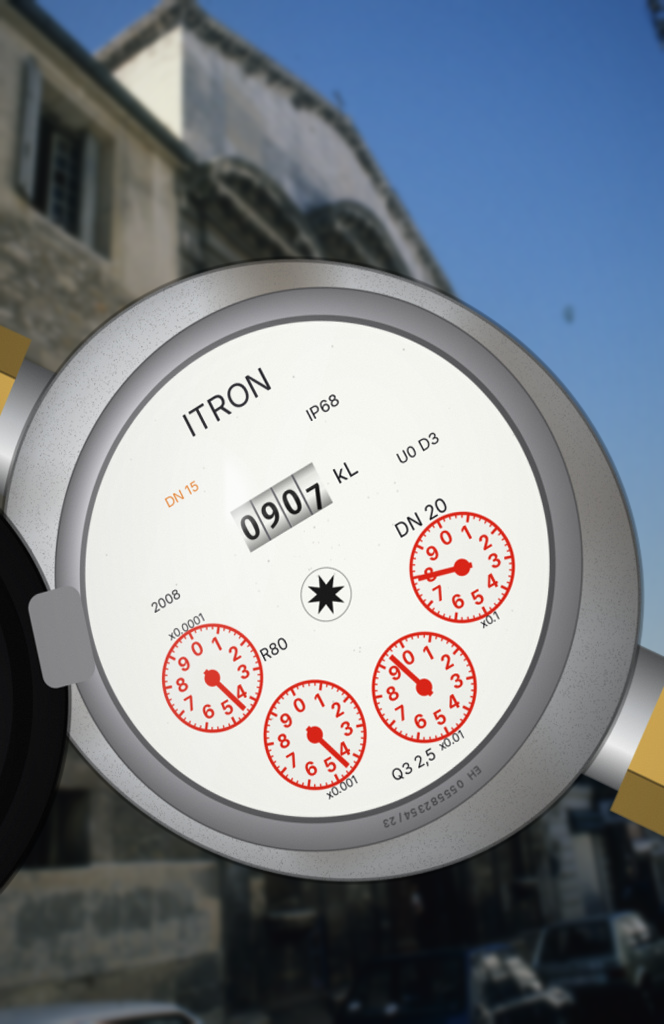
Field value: 906.7944; kL
